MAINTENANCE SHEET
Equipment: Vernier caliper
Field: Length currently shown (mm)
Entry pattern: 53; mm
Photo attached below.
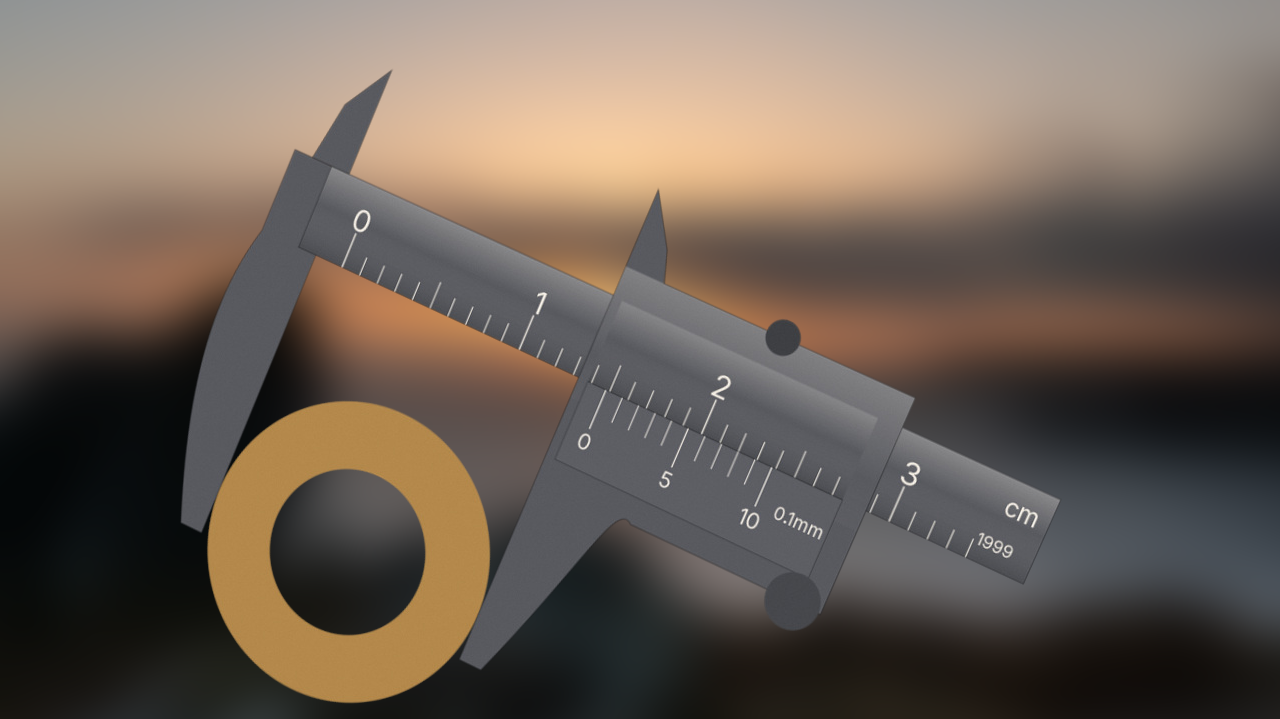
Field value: 14.8; mm
